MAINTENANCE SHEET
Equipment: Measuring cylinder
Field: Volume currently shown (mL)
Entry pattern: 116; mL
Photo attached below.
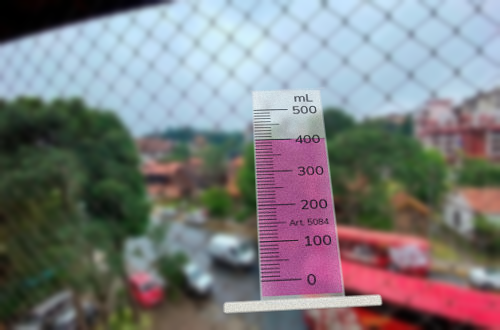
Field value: 400; mL
